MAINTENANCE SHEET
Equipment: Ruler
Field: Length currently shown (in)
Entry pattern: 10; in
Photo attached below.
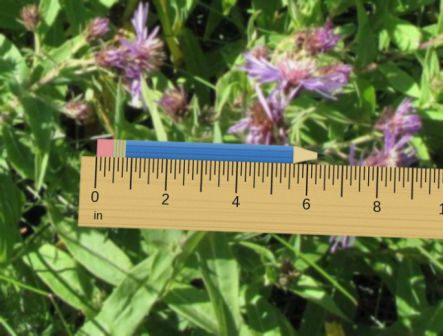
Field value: 6.5; in
